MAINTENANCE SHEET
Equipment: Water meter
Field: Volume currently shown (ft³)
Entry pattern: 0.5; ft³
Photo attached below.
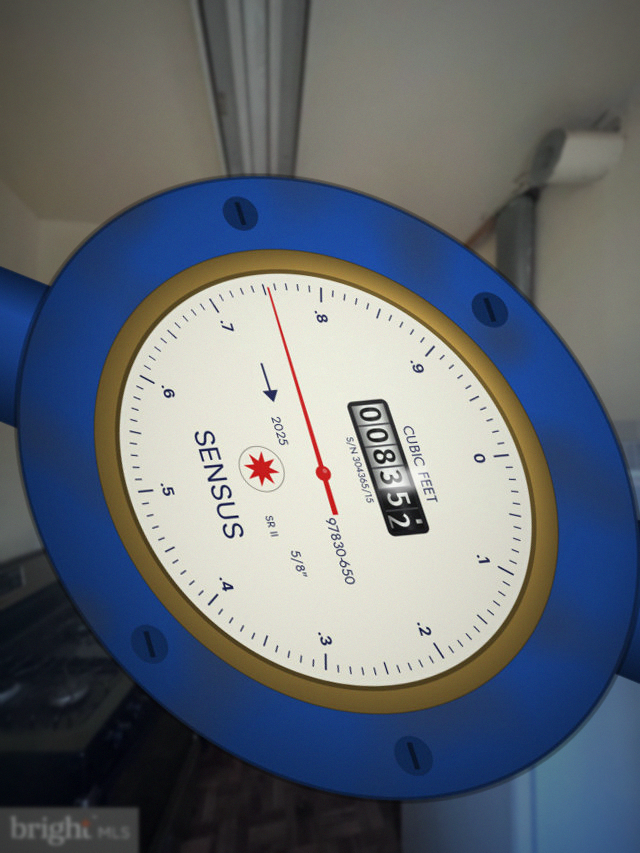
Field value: 8351.75; ft³
